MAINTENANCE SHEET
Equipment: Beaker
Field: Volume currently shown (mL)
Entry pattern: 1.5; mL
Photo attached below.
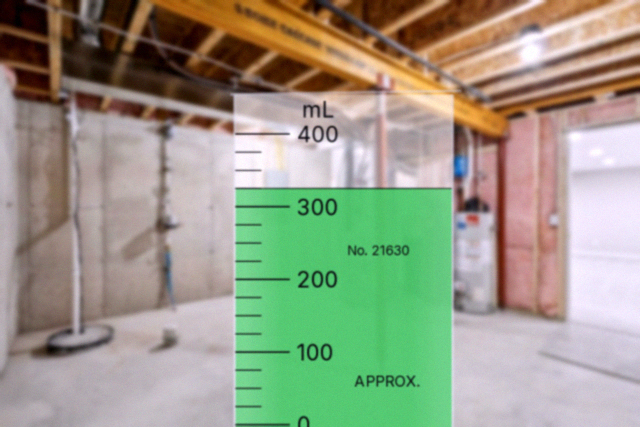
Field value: 325; mL
